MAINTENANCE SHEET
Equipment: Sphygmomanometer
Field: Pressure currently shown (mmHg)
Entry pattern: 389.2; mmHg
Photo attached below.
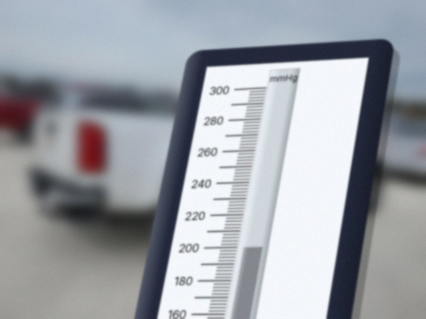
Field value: 200; mmHg
